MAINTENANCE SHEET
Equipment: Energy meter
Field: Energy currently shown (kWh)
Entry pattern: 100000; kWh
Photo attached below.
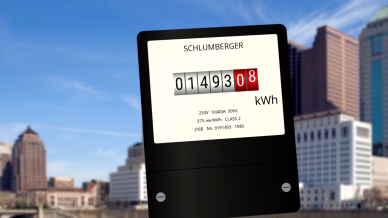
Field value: 1493.08; kWh
